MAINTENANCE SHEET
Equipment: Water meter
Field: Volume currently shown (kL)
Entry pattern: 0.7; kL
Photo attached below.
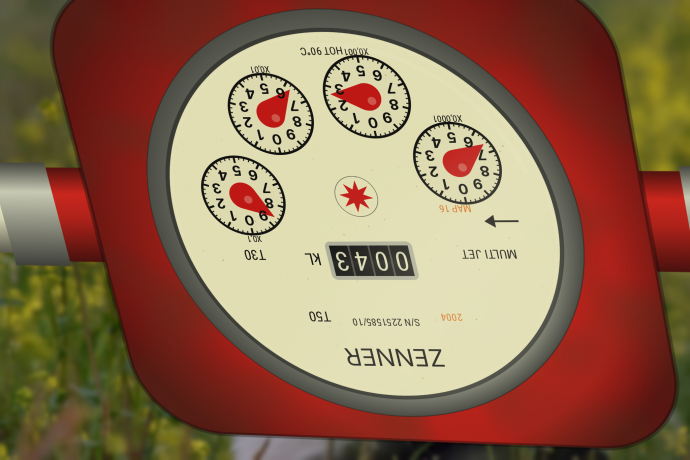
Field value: 43.8626; kL
